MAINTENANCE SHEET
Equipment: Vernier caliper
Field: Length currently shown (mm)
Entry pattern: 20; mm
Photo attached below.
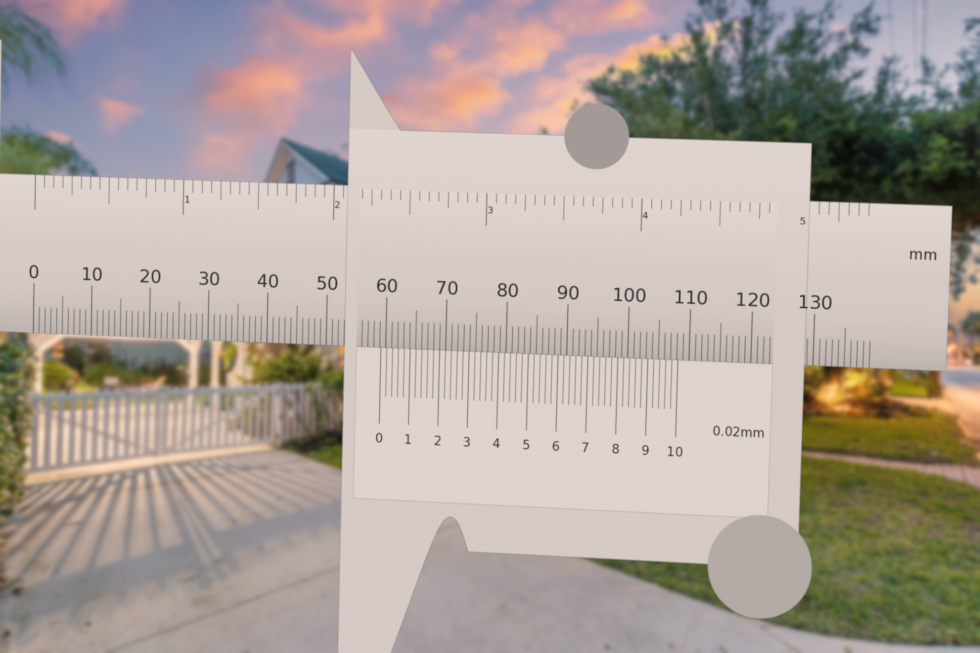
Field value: 59.2; mm
